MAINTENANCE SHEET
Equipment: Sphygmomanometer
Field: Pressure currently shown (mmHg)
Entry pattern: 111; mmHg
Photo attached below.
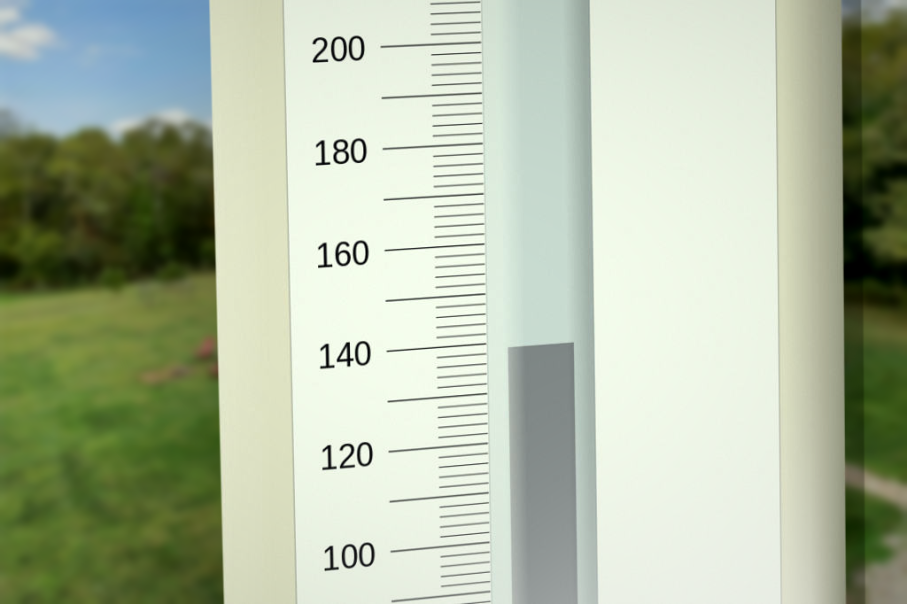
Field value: 139; mmHg
